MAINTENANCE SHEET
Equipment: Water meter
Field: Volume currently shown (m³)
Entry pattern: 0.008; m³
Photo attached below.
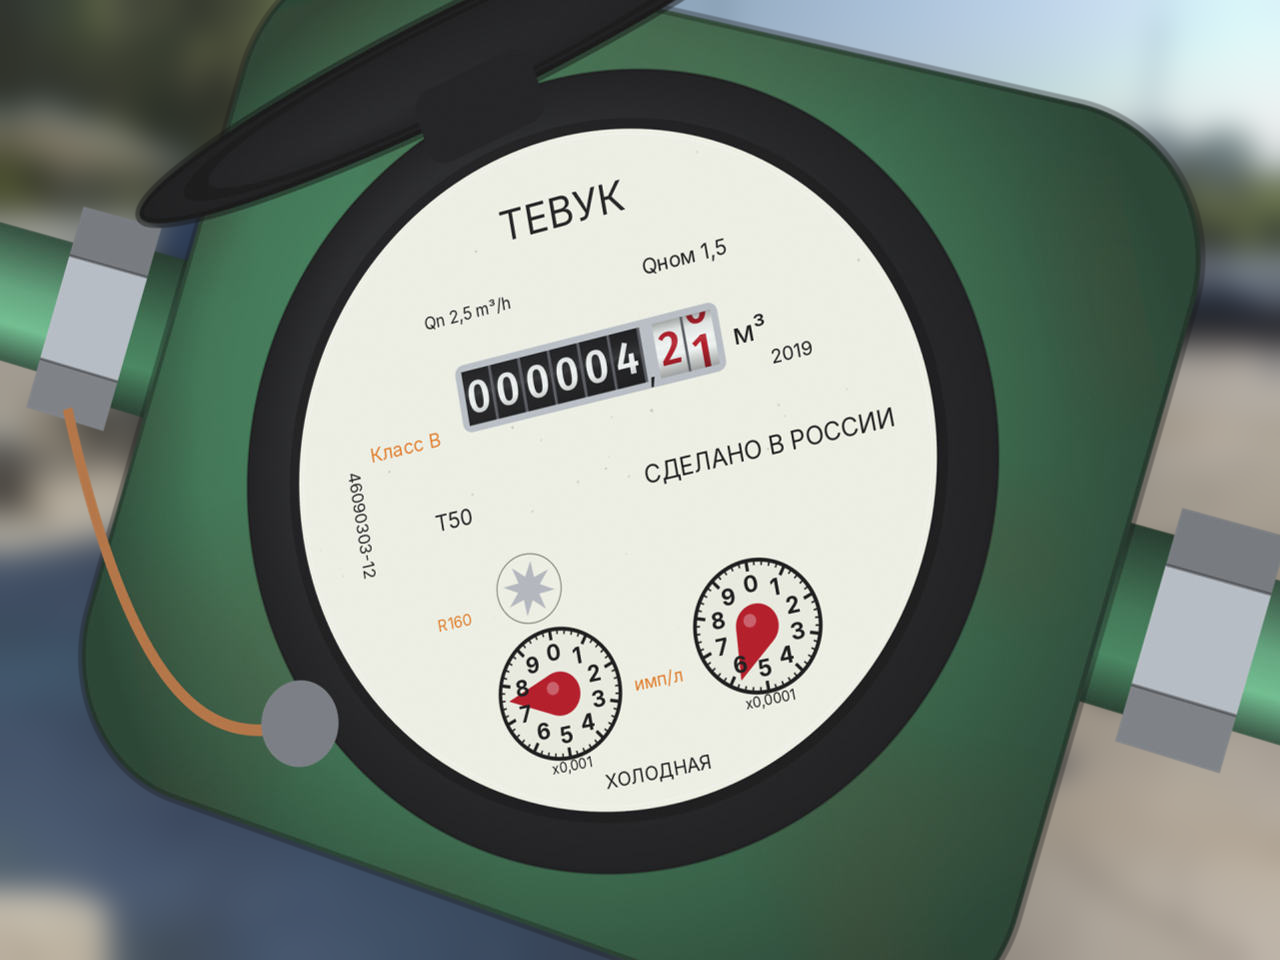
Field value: 4.2075; m³
